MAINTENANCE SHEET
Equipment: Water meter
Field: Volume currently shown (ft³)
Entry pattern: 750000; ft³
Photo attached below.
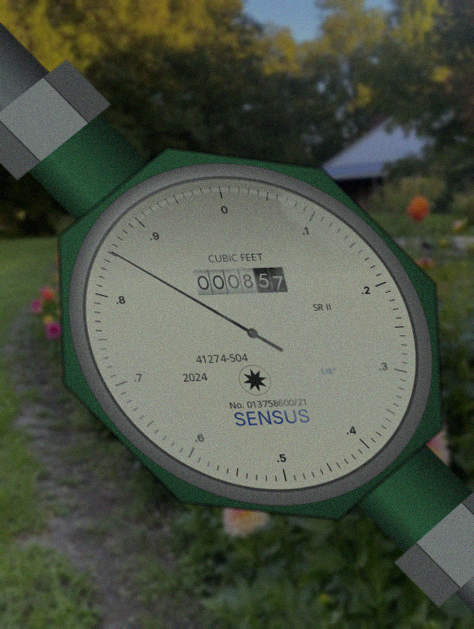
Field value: 856.85; ft³
